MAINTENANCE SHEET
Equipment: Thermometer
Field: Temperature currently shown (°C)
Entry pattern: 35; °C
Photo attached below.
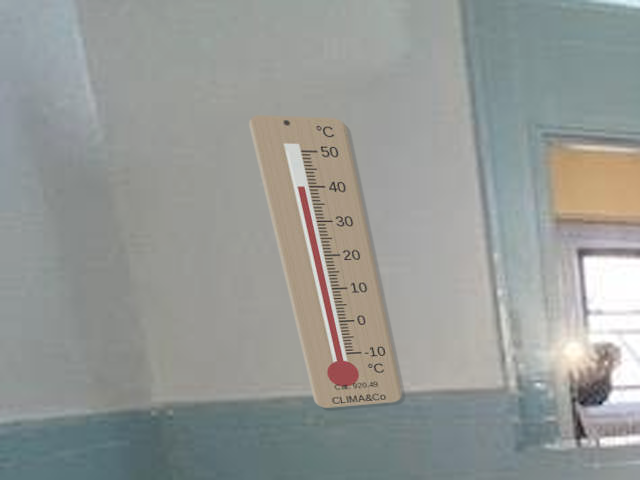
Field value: 40; °C
